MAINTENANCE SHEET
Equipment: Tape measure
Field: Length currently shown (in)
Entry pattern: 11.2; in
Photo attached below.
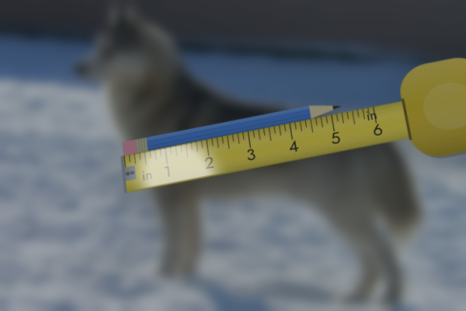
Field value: 5.25; in
